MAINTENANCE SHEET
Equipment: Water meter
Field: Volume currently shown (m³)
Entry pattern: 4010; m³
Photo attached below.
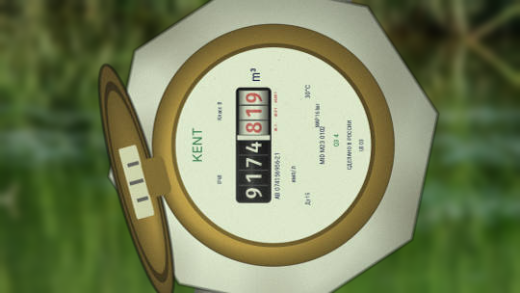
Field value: 9174.819; m³
